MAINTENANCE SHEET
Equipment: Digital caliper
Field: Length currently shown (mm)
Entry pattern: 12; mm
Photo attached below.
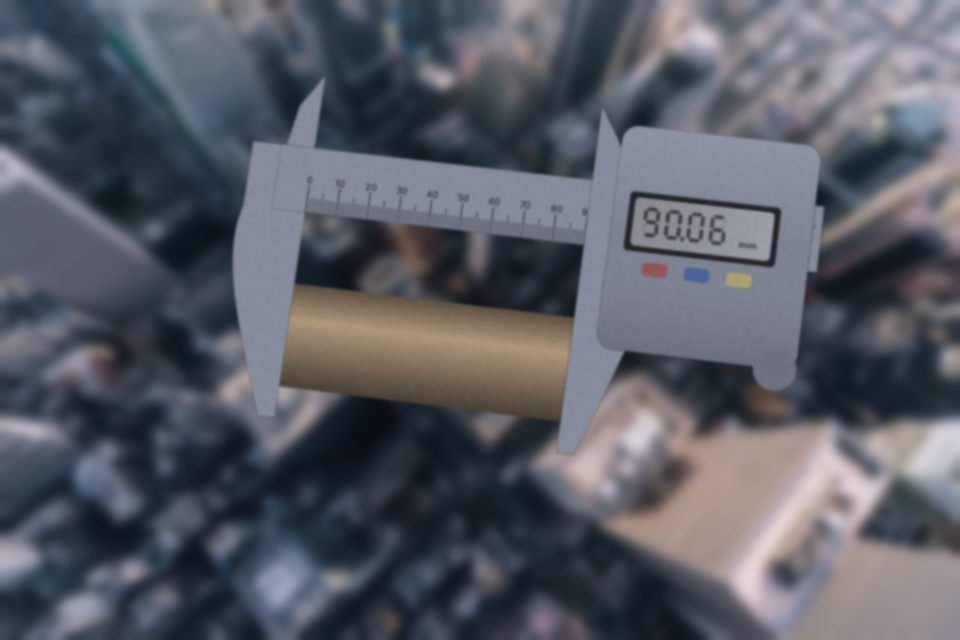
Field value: 90.06; mm
